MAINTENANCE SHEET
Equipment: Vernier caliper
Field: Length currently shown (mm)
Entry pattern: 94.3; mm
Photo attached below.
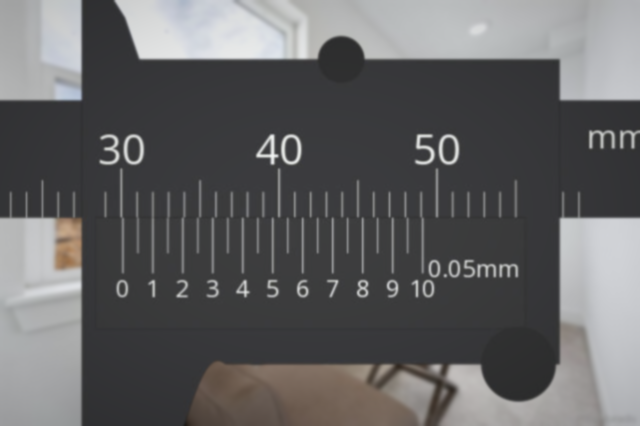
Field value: 30.1; mm
